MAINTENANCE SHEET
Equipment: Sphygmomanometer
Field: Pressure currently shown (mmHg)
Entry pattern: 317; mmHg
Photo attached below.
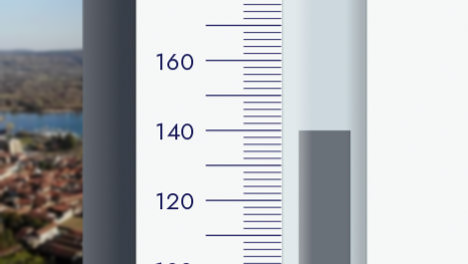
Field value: 140; mmHg
